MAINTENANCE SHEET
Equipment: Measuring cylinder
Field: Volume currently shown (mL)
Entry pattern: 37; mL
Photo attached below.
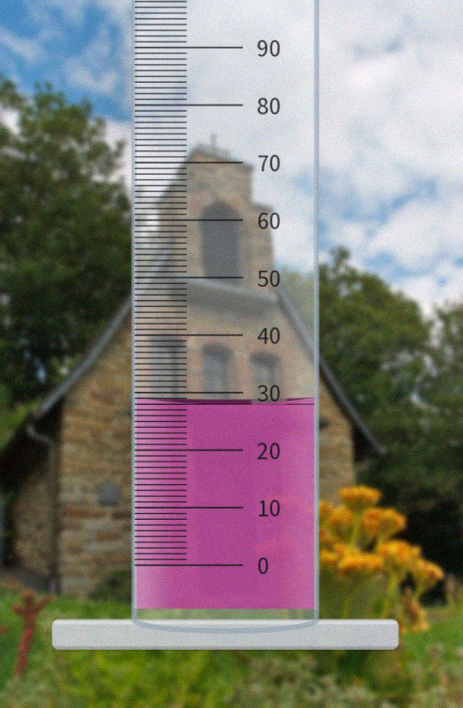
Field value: 28; mL
